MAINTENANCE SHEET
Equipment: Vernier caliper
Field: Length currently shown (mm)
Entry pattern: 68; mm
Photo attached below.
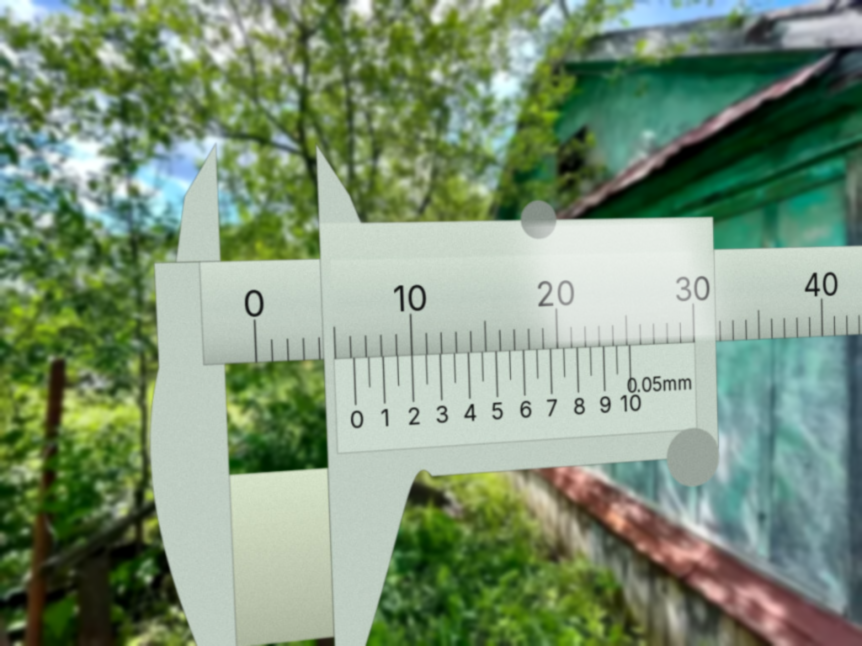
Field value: 6.2; mm
